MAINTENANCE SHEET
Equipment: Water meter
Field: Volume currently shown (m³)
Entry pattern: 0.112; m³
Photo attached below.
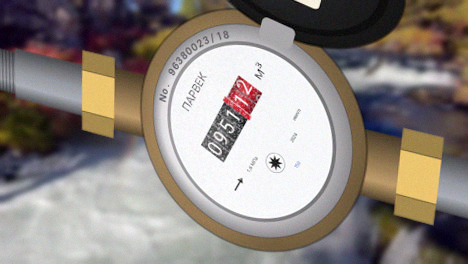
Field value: 951.12; m³
